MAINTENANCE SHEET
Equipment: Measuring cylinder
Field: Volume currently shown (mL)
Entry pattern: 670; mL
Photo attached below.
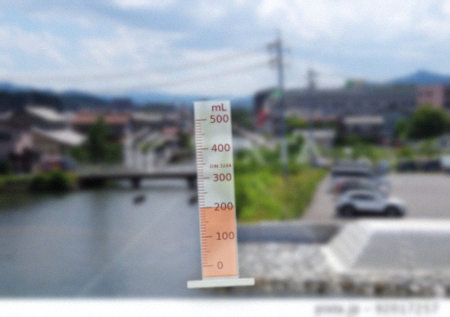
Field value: 200; mL
